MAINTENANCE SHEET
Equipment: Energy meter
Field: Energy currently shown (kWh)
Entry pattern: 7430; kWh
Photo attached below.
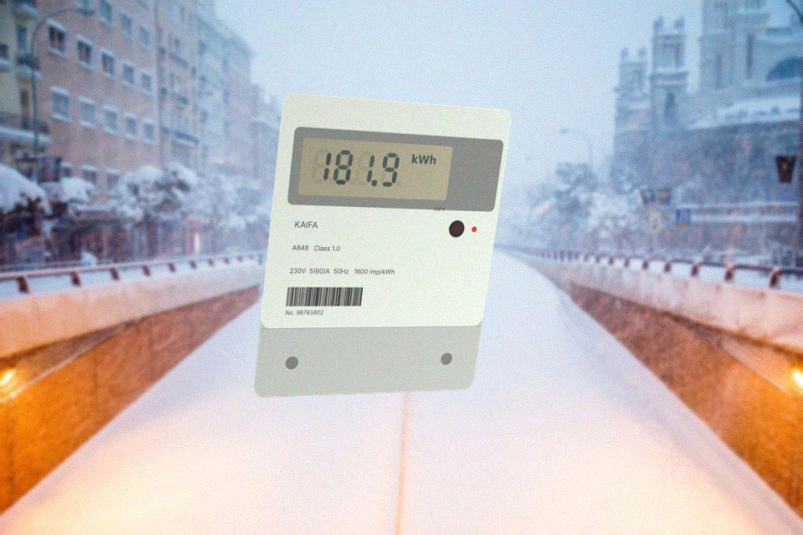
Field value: 181.9; kWh
